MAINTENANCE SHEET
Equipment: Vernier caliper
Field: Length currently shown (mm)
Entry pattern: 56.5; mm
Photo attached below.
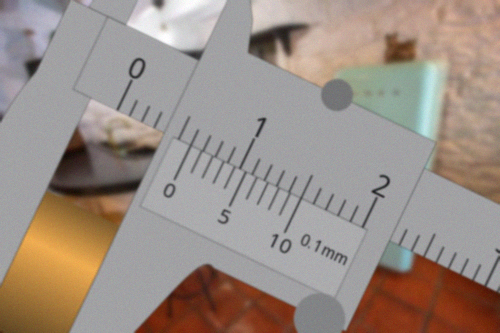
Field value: 6.0; mm
